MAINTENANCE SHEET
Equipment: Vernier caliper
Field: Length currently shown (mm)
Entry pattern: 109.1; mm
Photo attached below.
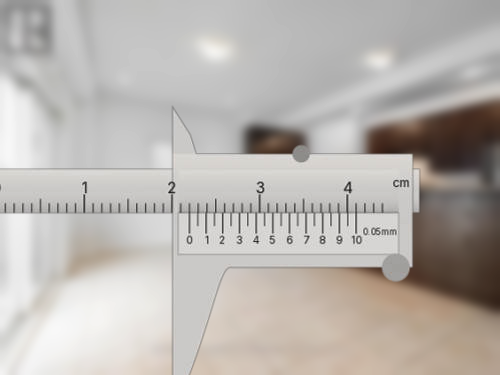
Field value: 22.0; mm
